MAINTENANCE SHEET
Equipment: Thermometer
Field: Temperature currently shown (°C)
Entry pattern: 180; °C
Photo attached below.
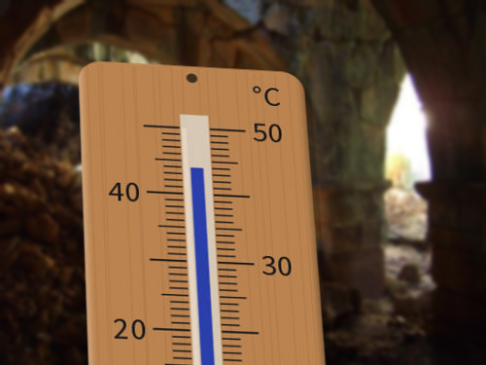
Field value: 44; °C
